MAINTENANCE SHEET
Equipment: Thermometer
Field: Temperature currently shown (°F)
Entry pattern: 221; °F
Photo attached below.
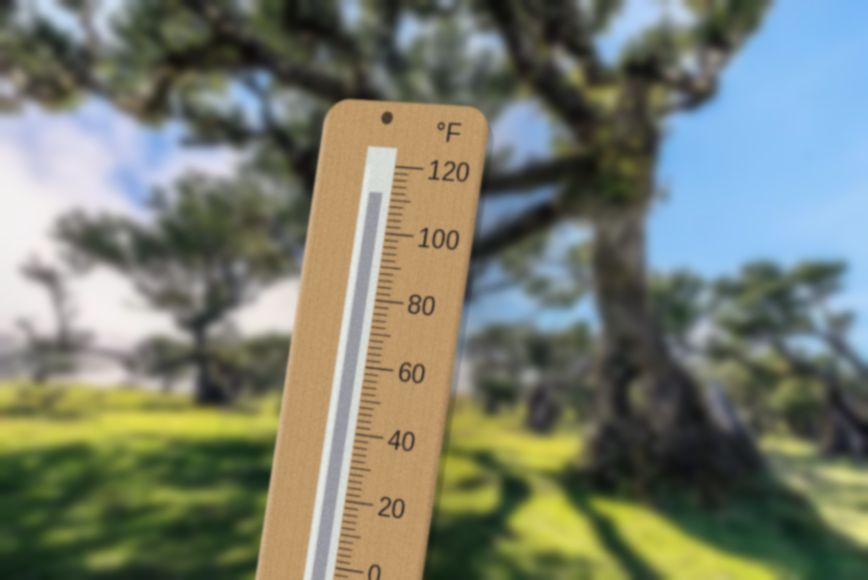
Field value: 112; °F
